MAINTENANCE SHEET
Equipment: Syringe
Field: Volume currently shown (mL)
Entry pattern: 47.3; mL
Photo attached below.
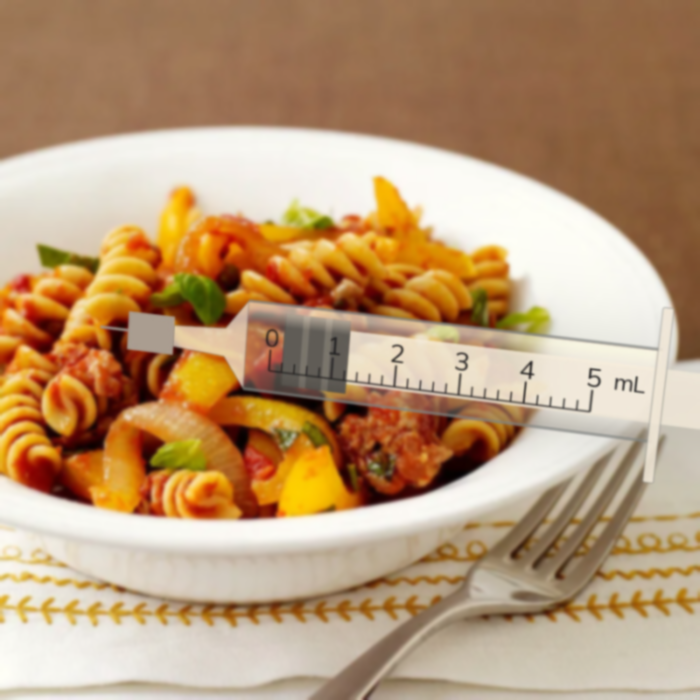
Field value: 0.2; mL
